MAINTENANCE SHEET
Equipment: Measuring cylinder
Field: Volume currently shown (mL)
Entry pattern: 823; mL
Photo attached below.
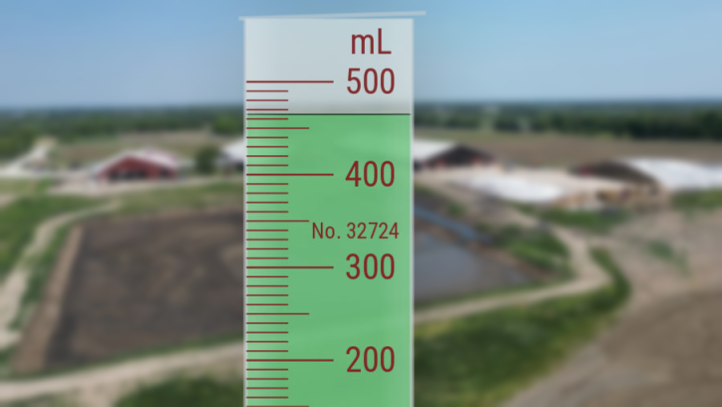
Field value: 465; mL
